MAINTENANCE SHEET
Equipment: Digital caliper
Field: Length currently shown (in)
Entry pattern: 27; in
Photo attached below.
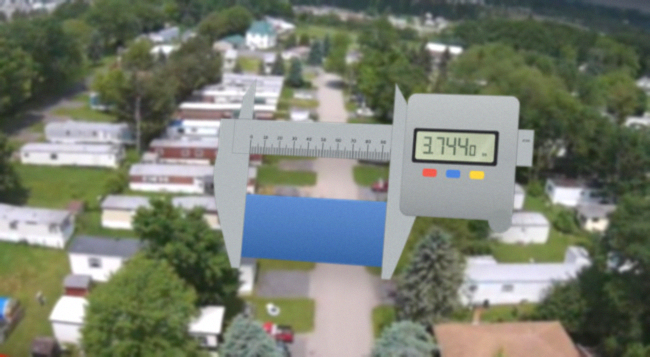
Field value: 3.7440; in
